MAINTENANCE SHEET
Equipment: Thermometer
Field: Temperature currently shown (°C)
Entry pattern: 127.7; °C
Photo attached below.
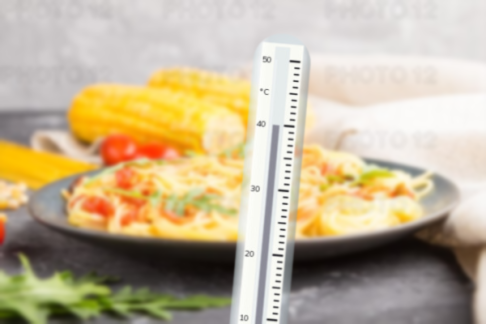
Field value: 40; °C
